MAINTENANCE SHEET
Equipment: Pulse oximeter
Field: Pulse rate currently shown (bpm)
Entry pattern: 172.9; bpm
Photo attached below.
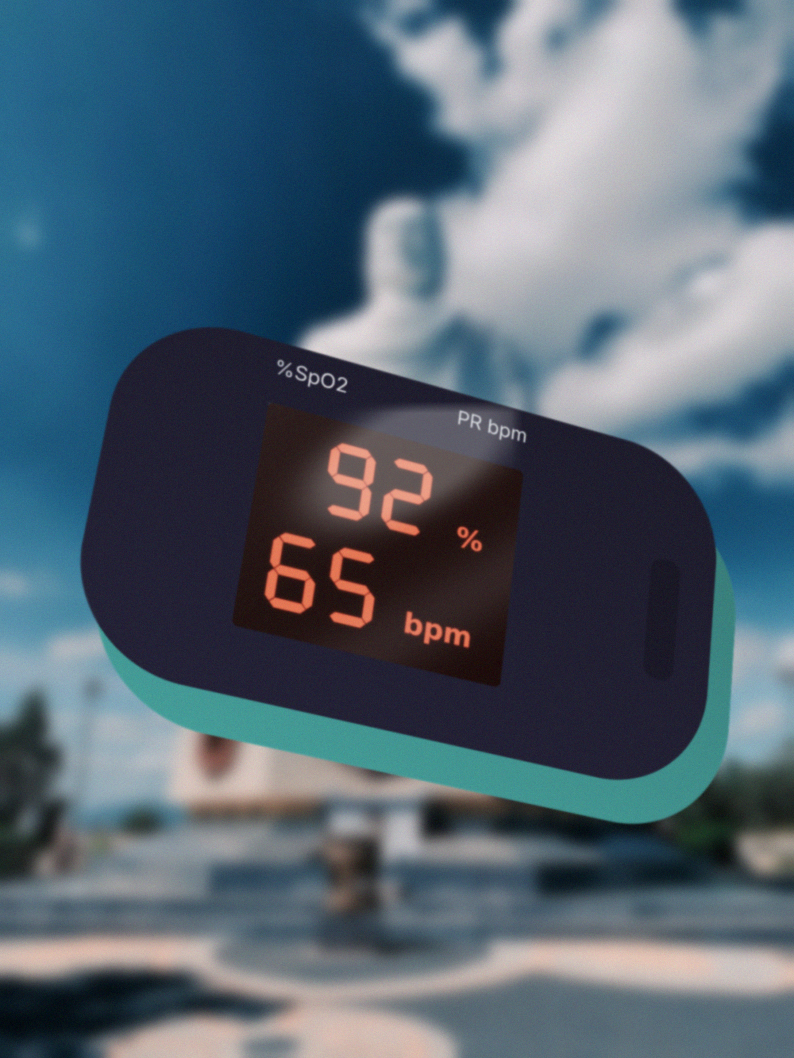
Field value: 65; bpm
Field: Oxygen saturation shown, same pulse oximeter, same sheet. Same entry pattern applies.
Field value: 92; %
